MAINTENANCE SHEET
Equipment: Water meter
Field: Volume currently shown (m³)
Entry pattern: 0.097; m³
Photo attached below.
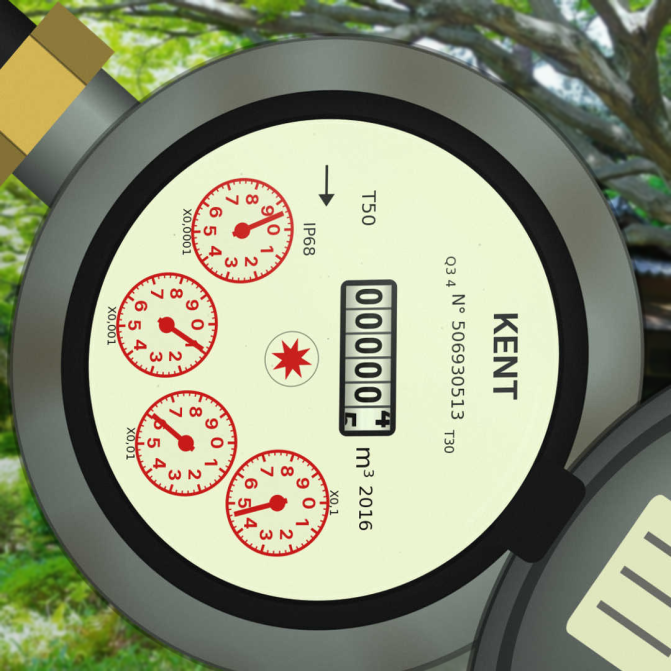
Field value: 4.4609; m³
